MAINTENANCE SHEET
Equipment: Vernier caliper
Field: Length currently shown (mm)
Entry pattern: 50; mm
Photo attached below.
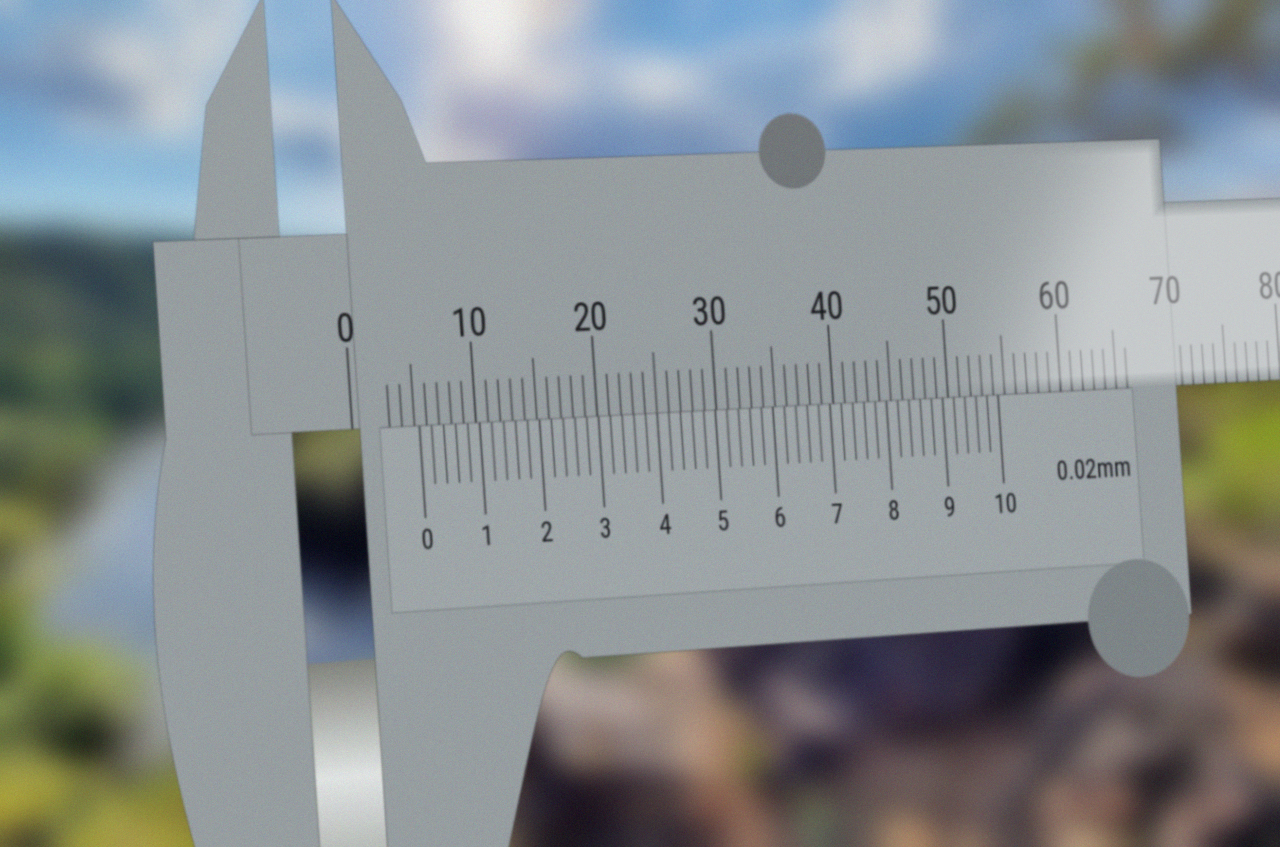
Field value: 5.4; mm
